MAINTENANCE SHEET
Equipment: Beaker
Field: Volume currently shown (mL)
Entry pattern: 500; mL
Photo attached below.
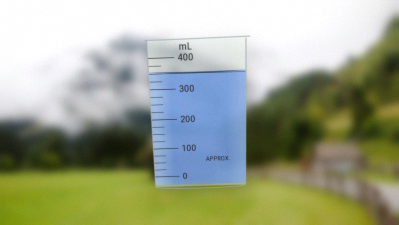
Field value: 350; mL
